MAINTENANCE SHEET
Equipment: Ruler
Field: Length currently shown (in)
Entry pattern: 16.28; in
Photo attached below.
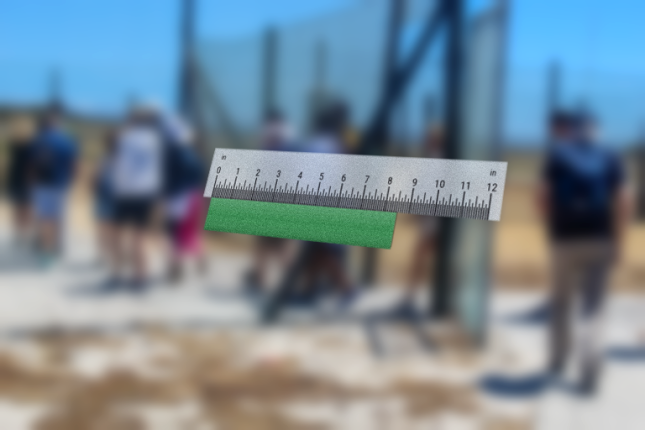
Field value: 8.5; in
